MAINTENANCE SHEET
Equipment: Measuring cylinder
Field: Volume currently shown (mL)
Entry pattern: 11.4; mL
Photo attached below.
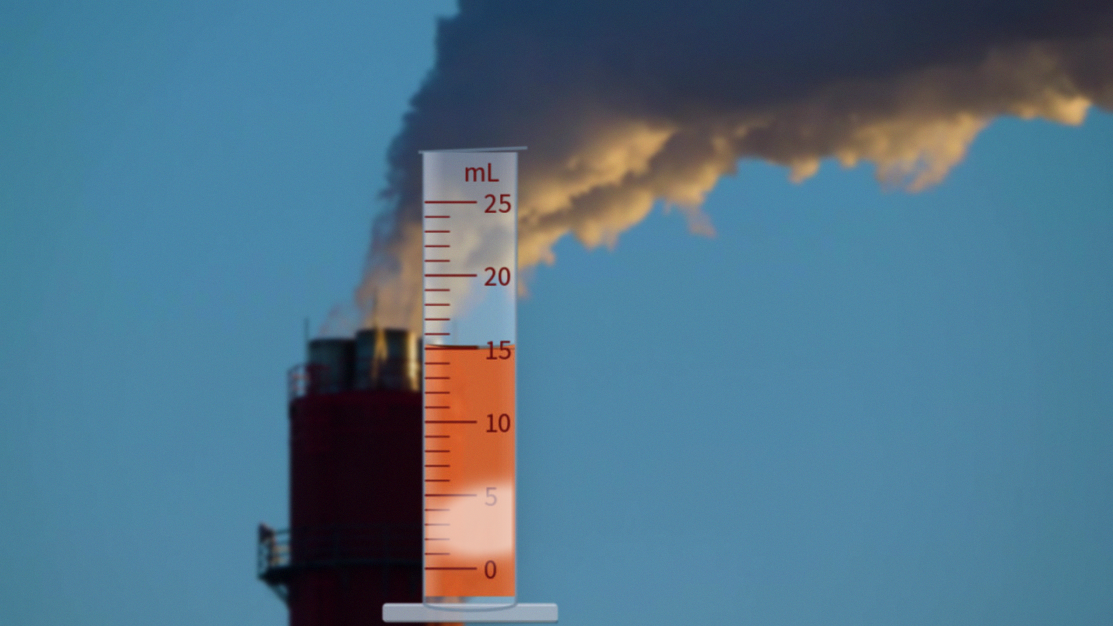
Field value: 15; mL
